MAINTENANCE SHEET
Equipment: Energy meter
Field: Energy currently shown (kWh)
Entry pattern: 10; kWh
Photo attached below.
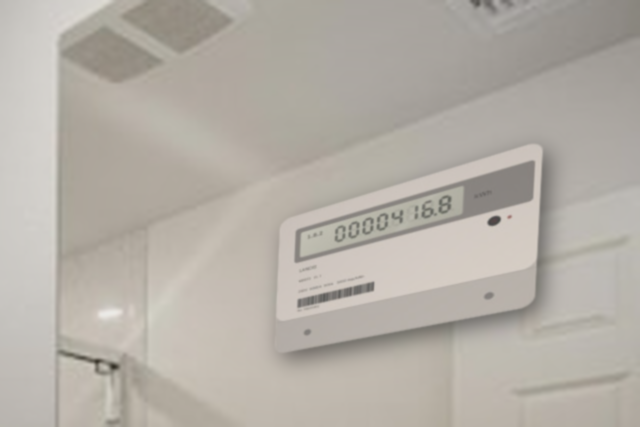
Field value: 416.8; kWh
